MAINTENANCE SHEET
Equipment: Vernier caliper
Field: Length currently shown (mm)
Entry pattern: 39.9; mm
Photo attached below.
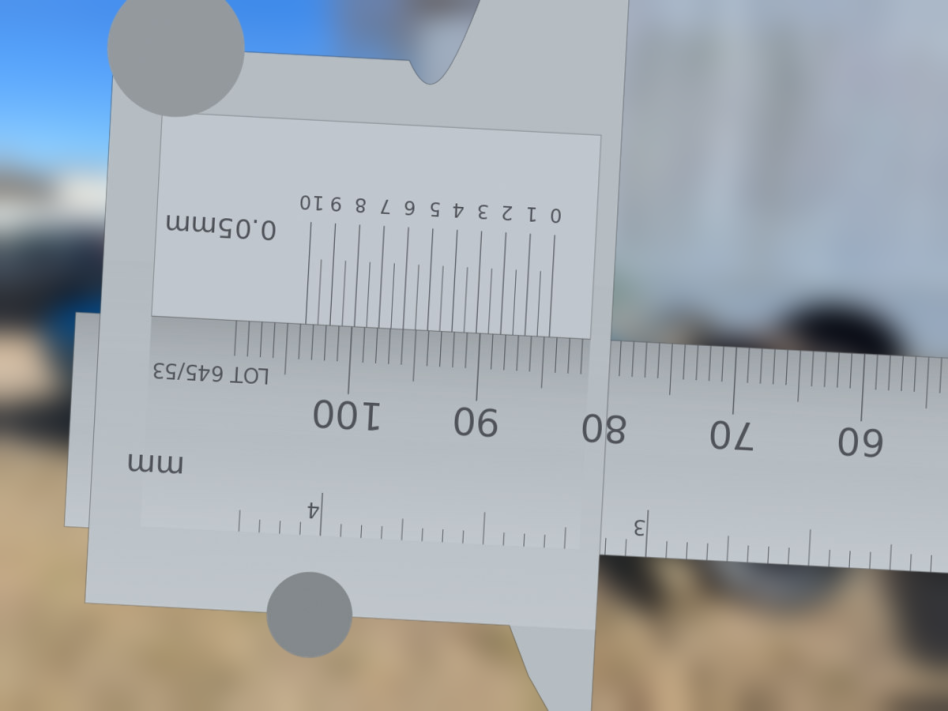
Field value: 84.6; mm
